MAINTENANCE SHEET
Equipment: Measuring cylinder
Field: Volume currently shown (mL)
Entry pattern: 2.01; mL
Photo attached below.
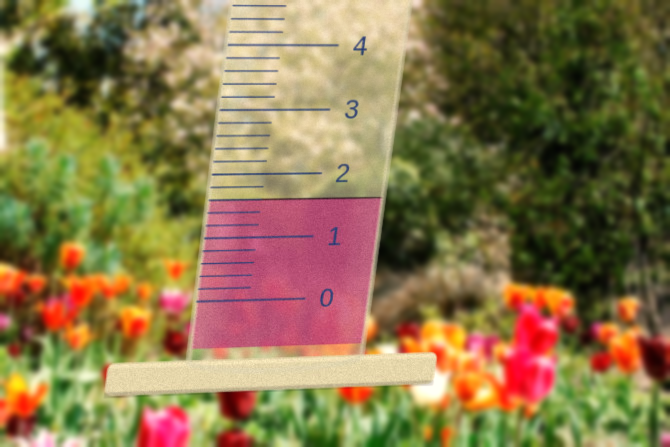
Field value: 1.6; mL
